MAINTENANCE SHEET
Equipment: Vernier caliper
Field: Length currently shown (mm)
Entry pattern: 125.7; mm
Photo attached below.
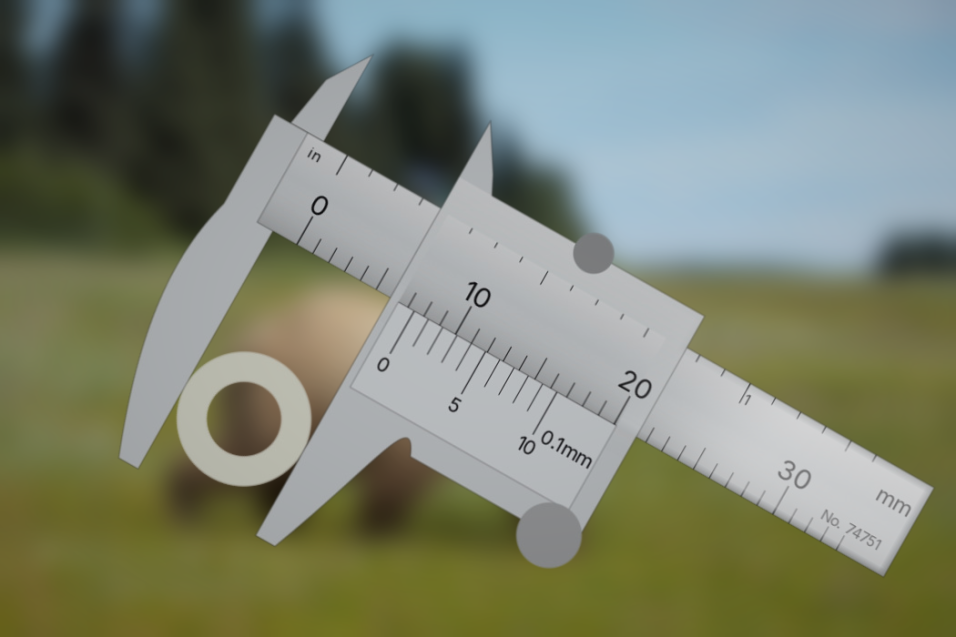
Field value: 7.4; mm
